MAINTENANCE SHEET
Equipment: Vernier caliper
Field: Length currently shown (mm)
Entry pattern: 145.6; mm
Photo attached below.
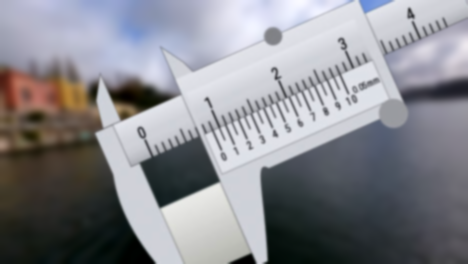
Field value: 9.0; mm
